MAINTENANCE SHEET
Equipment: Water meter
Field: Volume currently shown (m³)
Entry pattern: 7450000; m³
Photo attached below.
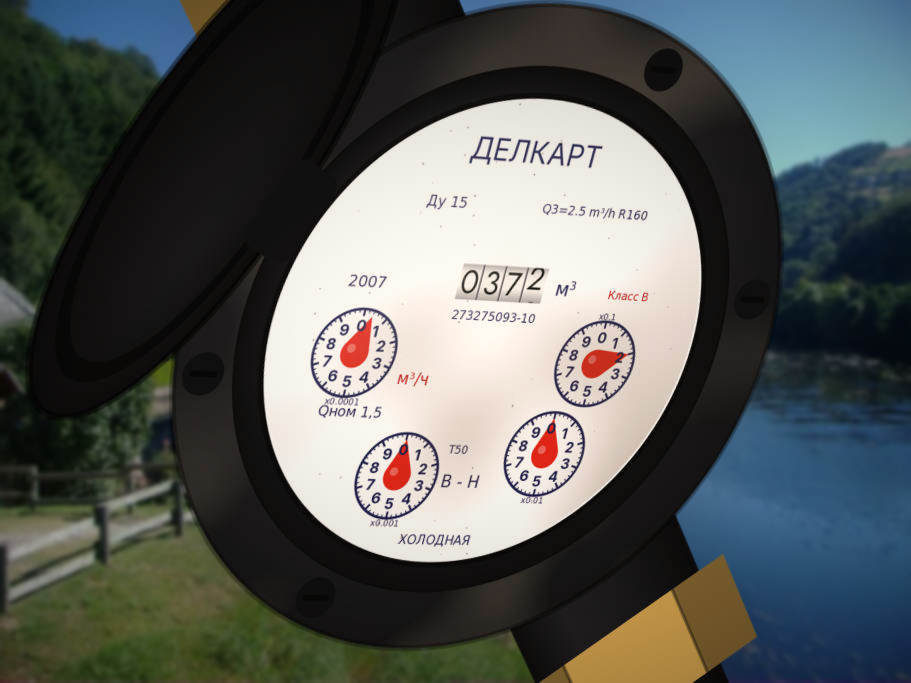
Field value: 372.2000; m³
